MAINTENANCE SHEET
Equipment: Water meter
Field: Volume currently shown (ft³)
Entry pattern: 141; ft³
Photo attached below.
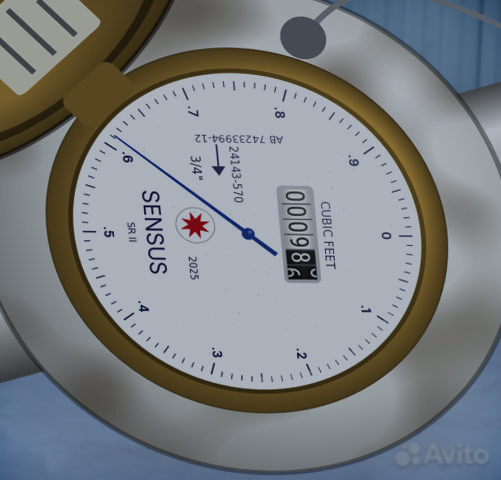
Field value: 985.61; ft³
